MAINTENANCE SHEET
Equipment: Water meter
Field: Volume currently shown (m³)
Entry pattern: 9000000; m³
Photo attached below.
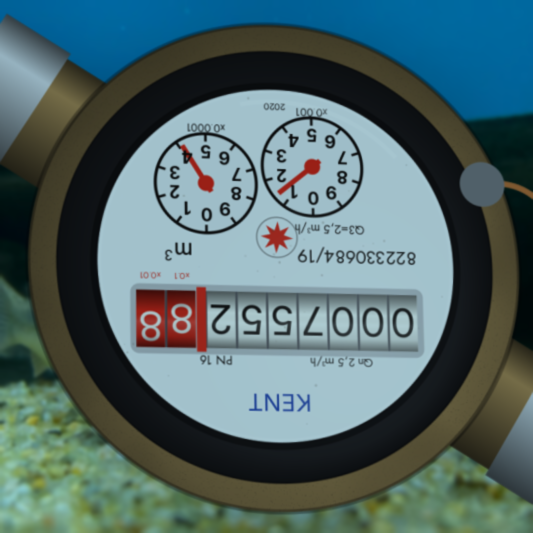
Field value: 7552.8814; m³
